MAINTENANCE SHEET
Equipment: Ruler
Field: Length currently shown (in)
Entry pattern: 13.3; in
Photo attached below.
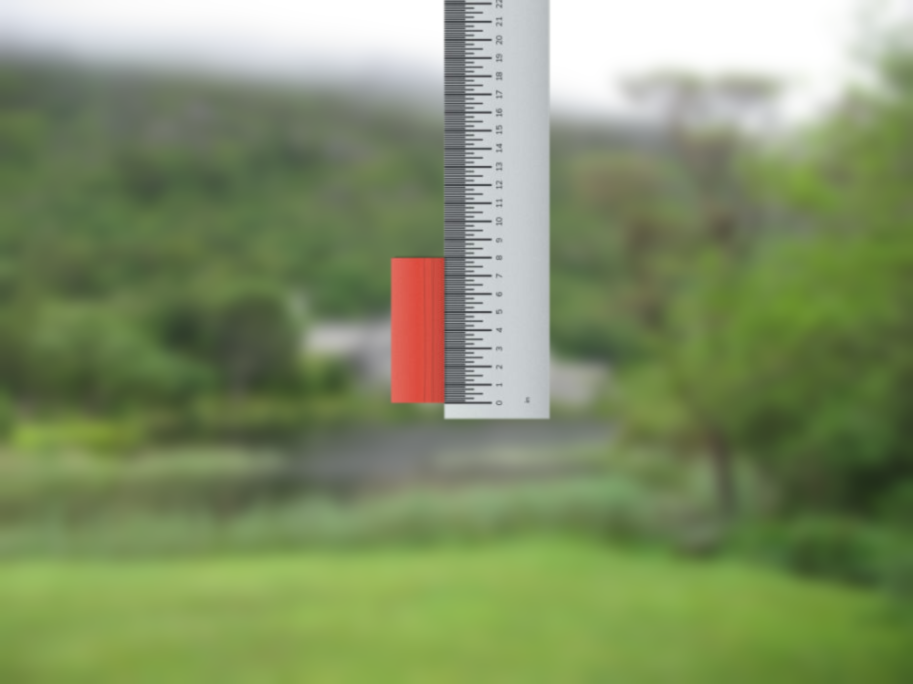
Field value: 8; in
